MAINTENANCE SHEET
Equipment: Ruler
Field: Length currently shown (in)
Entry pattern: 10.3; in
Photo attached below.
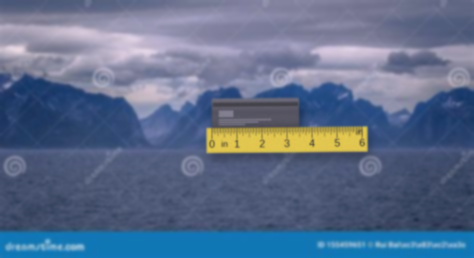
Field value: 3.5; in
